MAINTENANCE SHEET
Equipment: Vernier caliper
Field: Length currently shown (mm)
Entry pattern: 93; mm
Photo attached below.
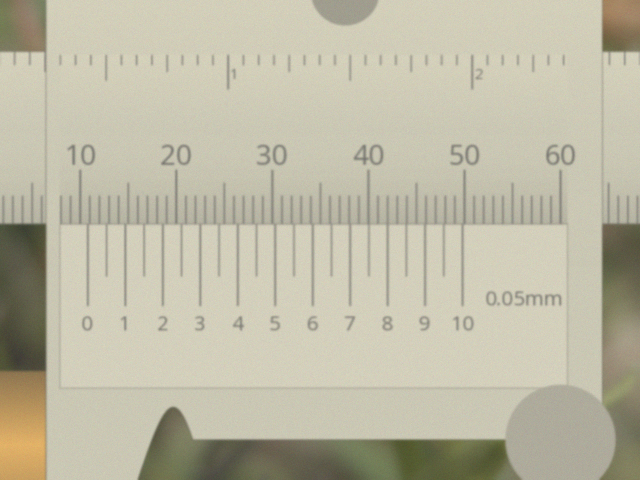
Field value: 10.8; mm
